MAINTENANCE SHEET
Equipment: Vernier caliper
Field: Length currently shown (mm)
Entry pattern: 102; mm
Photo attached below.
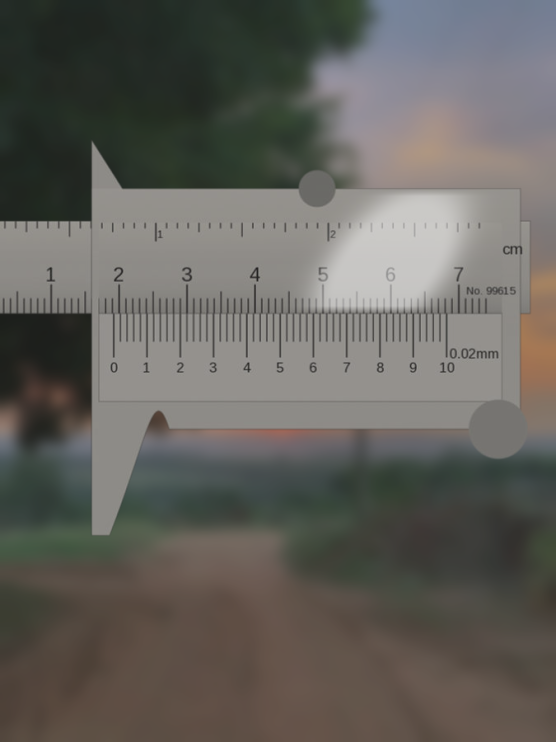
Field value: 19.2; mm
